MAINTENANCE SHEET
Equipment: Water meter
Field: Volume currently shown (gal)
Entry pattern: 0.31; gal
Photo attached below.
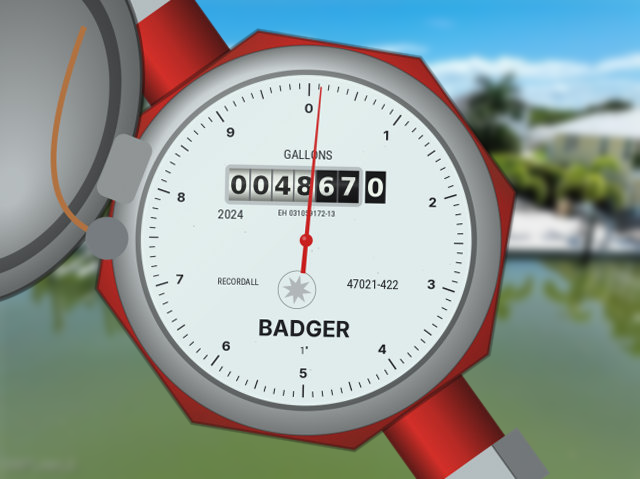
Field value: 48670.1; gal
